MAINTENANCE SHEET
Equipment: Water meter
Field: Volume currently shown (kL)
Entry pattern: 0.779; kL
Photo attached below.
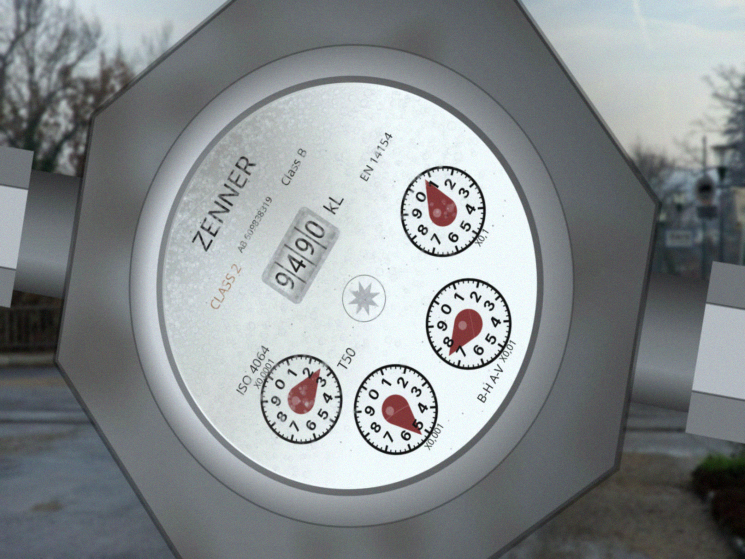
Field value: 9490.0752; kL
